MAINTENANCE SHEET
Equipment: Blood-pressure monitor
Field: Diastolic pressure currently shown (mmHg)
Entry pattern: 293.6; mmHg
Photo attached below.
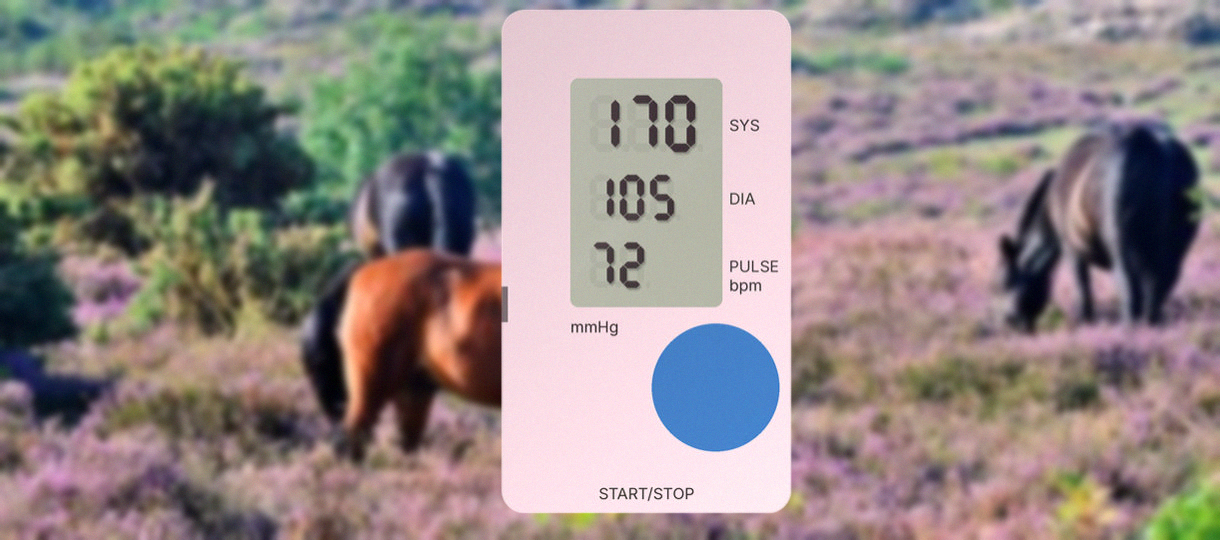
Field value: 105; mmHg
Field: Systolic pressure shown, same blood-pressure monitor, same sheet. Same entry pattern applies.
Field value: 170; mmHg
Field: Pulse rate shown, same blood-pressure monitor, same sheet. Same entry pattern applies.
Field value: 72; bpm
